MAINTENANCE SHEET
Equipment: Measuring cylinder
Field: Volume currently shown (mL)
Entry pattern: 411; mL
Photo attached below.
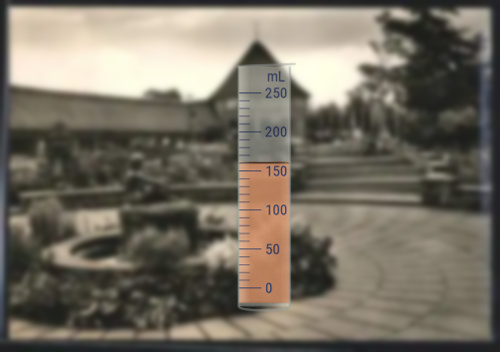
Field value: 160; mL
